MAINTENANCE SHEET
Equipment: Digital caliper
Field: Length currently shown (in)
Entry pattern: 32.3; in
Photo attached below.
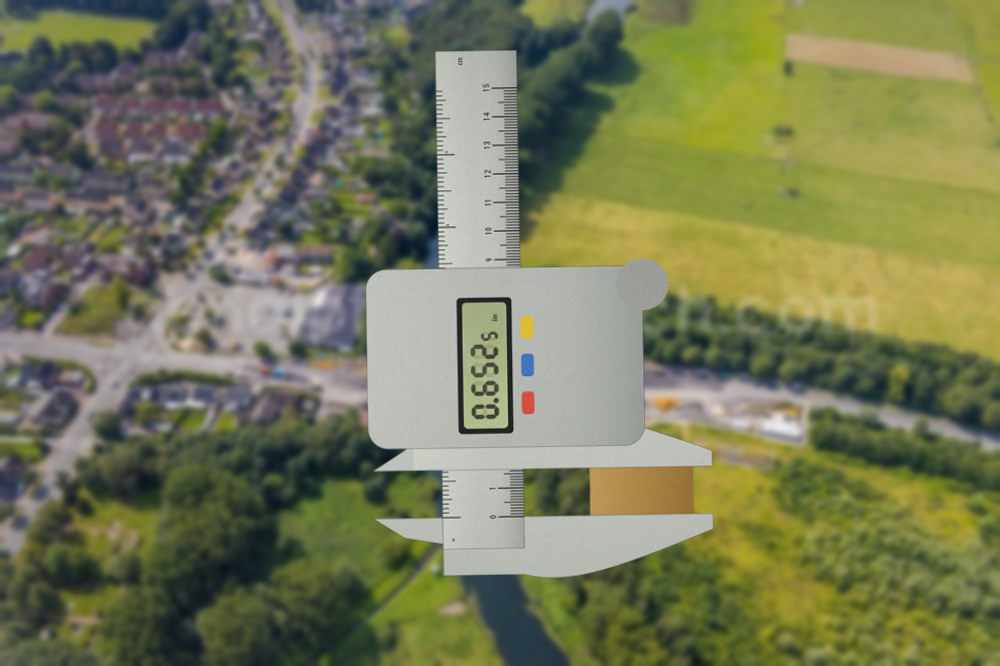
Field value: 0.6525; in
